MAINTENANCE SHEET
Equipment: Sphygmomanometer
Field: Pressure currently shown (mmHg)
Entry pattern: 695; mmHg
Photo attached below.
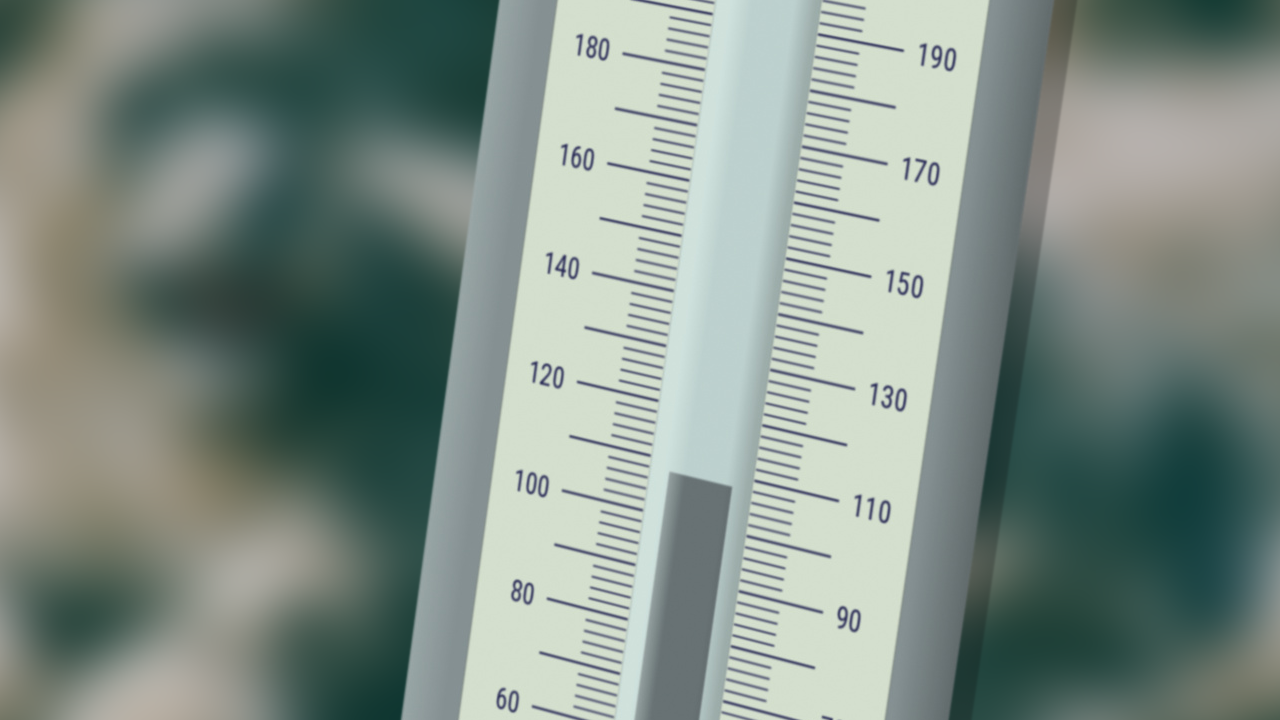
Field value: 108; mmHg
